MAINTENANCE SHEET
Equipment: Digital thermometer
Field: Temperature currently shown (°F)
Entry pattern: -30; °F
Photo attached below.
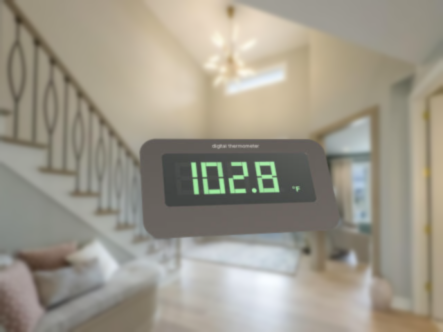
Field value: 102.8; °F
